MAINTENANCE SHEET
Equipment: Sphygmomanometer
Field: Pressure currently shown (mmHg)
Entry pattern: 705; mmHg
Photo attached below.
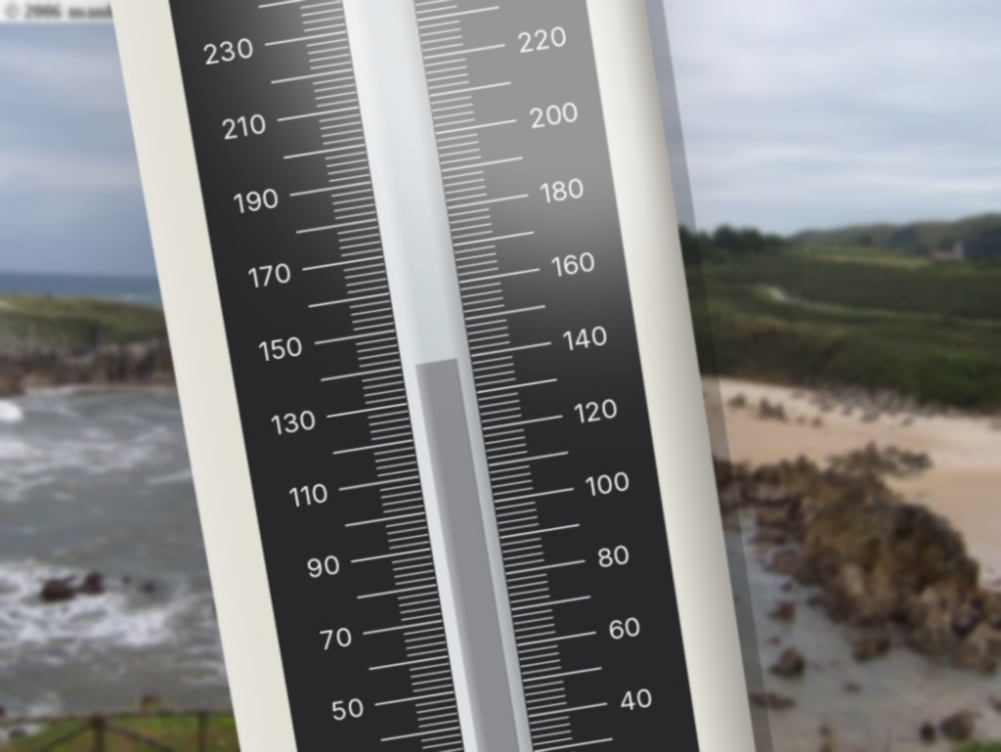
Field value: 140; mmHg
